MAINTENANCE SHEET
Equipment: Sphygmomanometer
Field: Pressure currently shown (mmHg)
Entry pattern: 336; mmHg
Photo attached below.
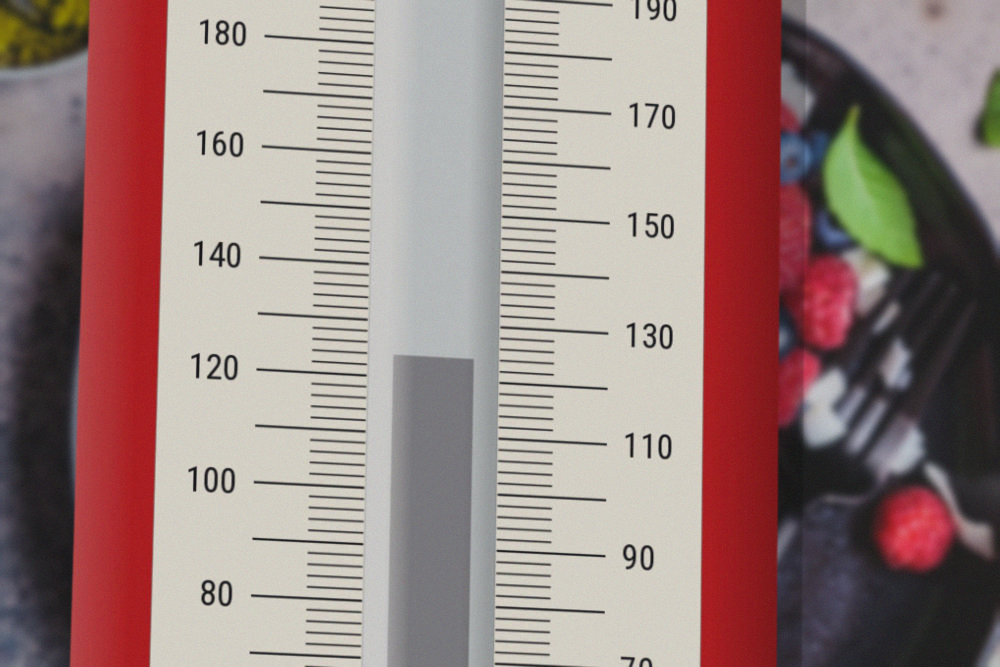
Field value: 124; mmHg
